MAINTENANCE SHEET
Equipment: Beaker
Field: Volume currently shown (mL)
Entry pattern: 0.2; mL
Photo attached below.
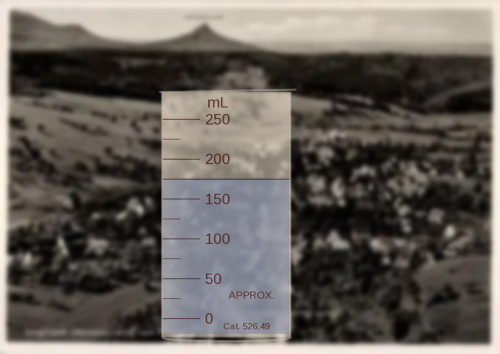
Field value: 175; mL
